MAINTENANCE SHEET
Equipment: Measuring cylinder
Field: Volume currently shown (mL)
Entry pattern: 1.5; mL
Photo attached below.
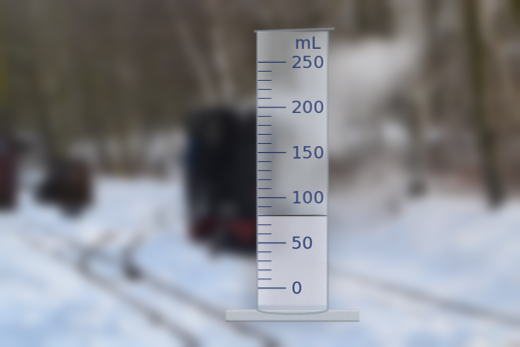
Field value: 80; mL
